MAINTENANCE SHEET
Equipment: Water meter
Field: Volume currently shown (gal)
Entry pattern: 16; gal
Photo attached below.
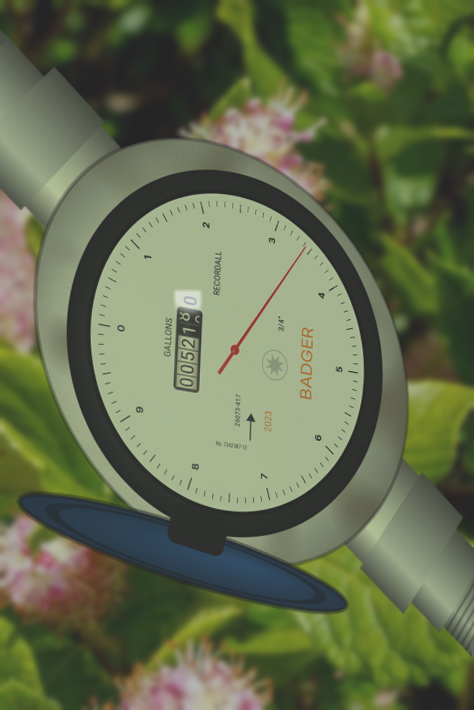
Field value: 52183.4; gal
